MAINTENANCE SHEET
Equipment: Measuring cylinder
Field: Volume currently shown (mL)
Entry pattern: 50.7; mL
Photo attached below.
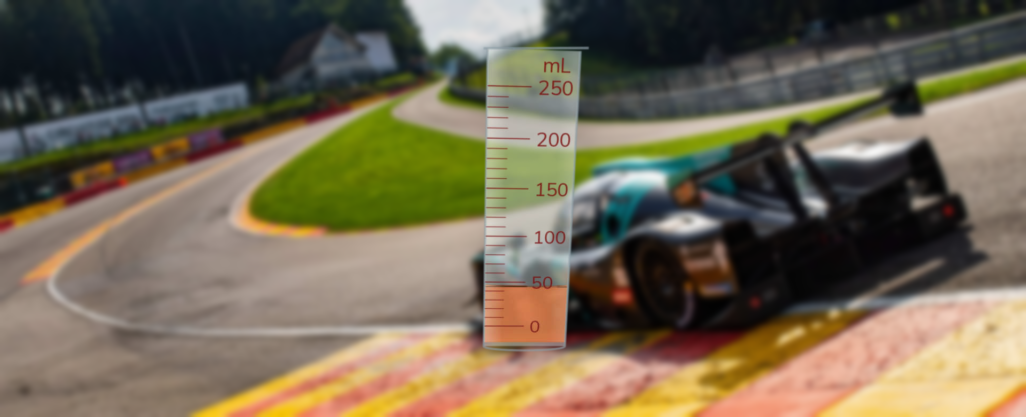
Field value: 45; mL
